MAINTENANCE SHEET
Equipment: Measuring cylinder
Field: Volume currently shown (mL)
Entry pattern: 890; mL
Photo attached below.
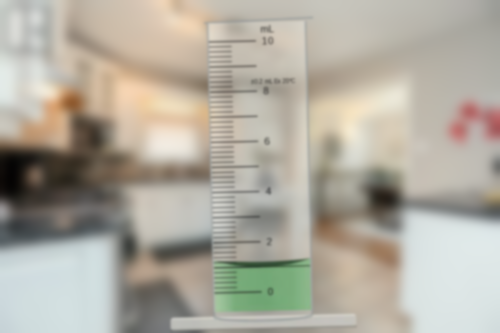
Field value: 1; mL
